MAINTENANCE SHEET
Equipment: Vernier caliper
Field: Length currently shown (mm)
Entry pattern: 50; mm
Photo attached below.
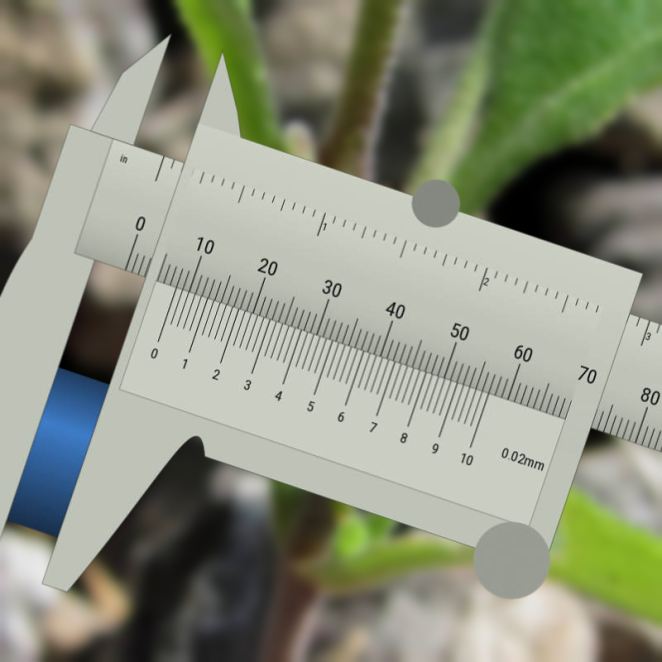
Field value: 8.0; mm
